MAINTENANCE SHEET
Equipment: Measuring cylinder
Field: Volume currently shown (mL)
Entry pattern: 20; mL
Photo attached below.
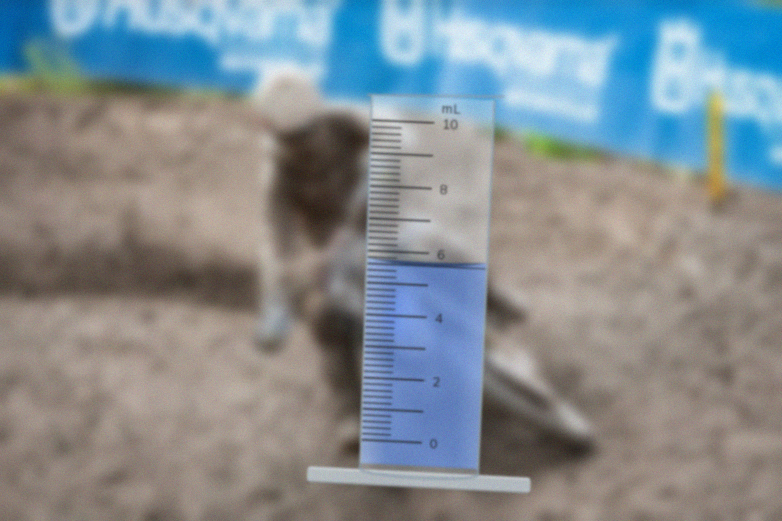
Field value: 5.6; mL
